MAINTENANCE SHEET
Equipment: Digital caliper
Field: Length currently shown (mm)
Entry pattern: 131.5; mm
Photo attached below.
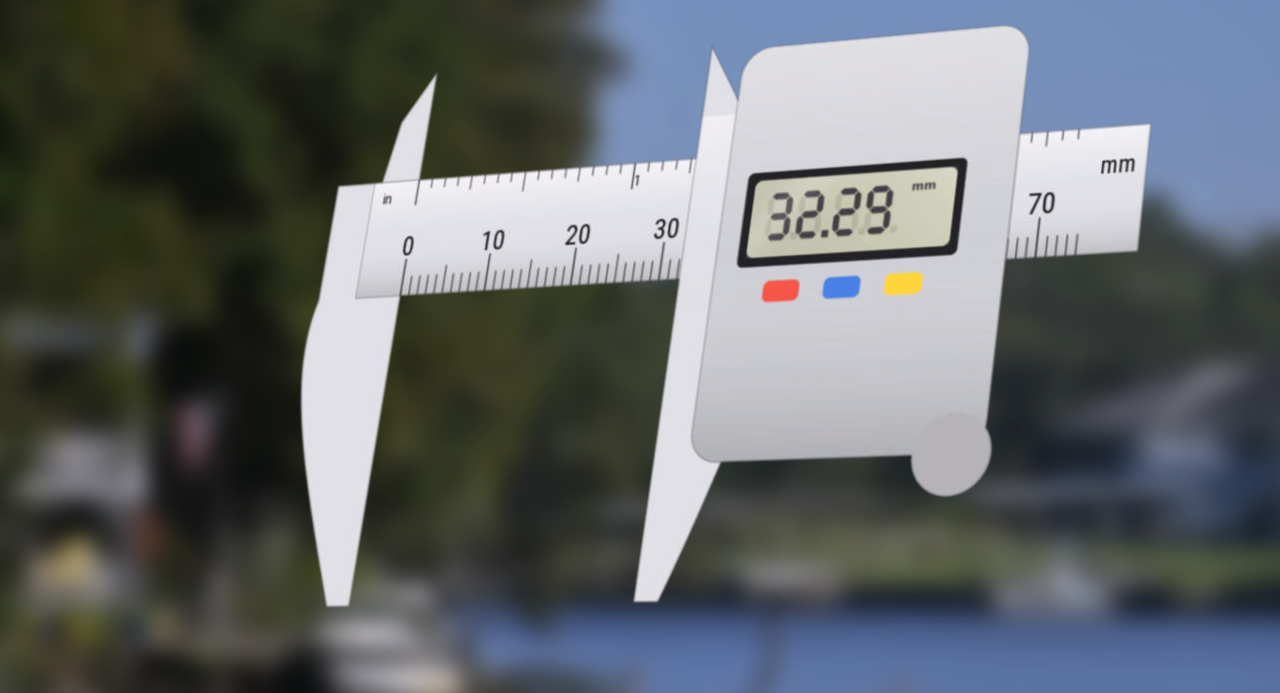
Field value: 32.29; mm
